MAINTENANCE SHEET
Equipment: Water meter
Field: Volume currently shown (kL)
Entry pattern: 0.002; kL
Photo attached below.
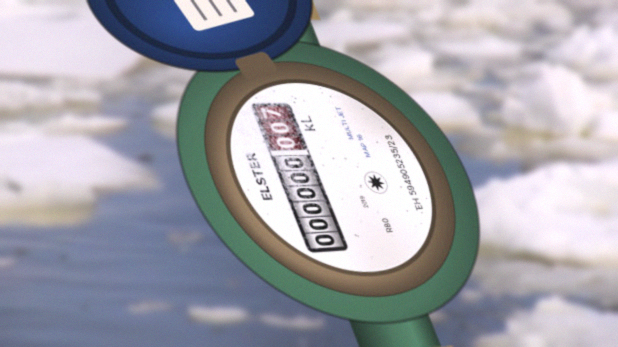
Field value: 0.007; kL
